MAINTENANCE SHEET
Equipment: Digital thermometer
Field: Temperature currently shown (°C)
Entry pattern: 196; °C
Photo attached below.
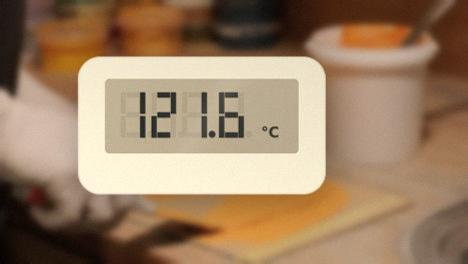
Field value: 121.6; °C
